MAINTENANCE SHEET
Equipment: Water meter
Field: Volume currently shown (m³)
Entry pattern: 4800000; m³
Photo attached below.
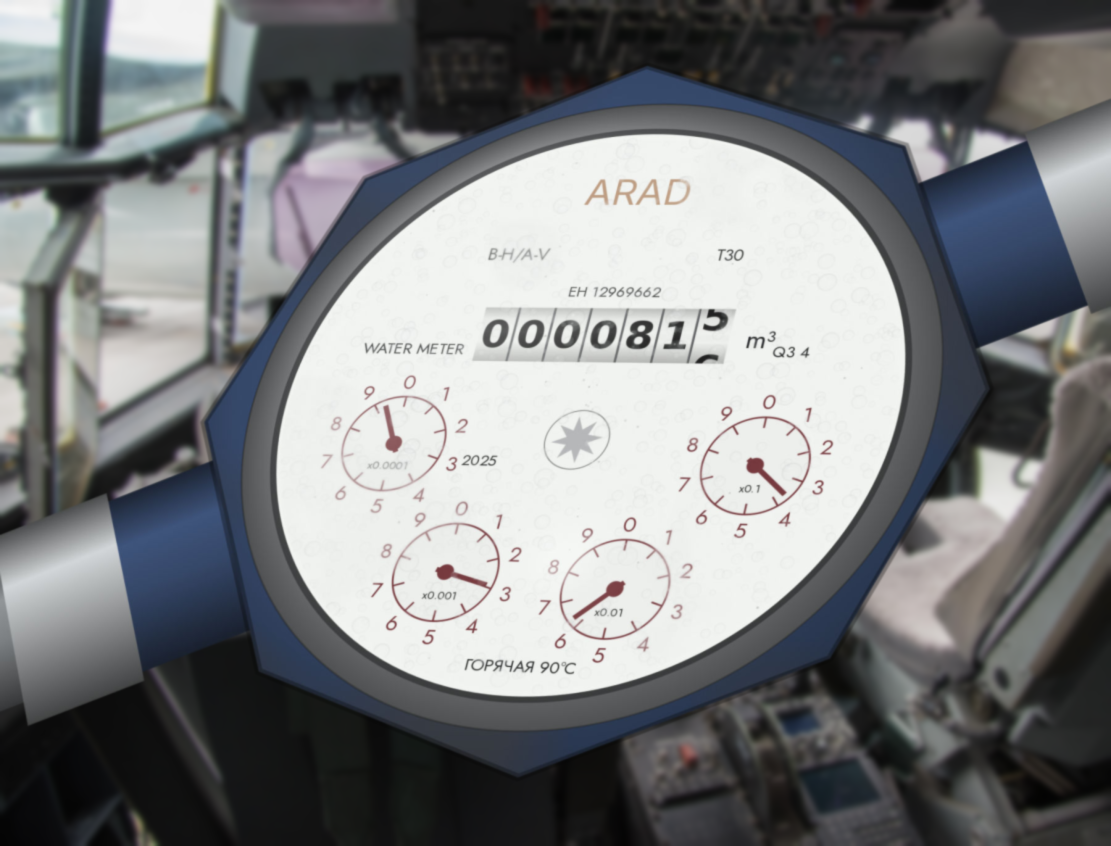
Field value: 815.3629; m³
